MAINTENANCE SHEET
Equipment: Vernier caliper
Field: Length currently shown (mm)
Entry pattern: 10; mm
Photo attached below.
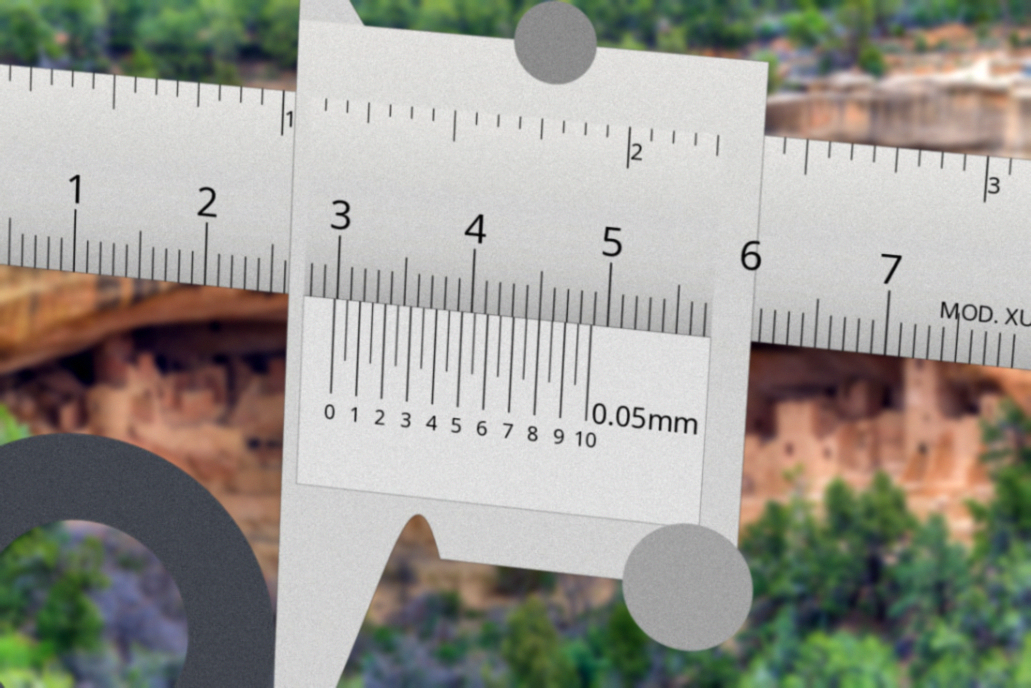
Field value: 29.8; mm
